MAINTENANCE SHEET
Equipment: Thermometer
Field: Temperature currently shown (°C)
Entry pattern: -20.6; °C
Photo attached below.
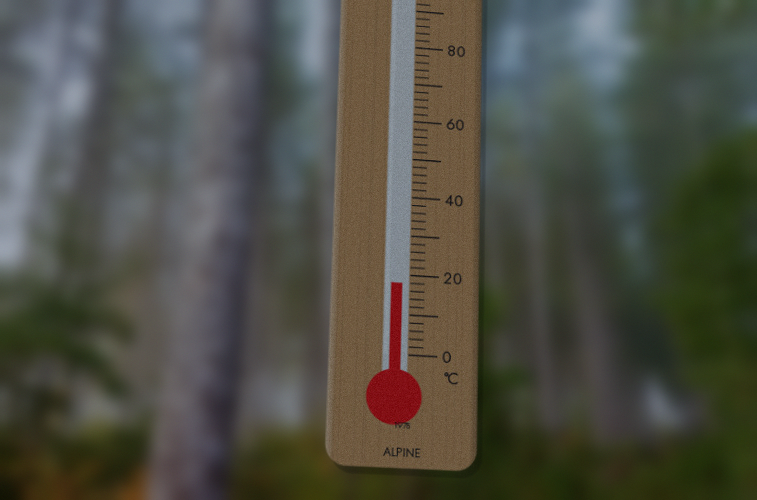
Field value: 18; °C
